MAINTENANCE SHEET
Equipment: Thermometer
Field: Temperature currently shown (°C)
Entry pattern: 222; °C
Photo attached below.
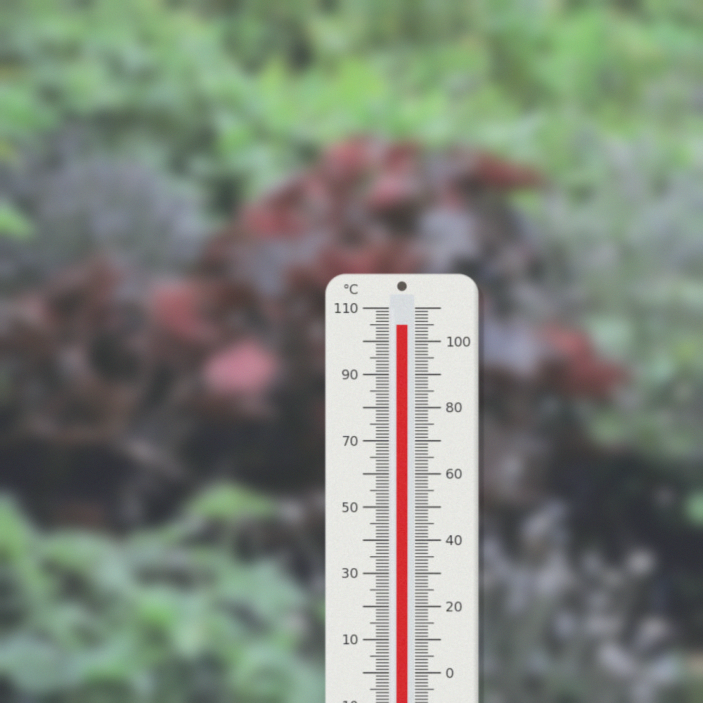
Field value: 105; °C
